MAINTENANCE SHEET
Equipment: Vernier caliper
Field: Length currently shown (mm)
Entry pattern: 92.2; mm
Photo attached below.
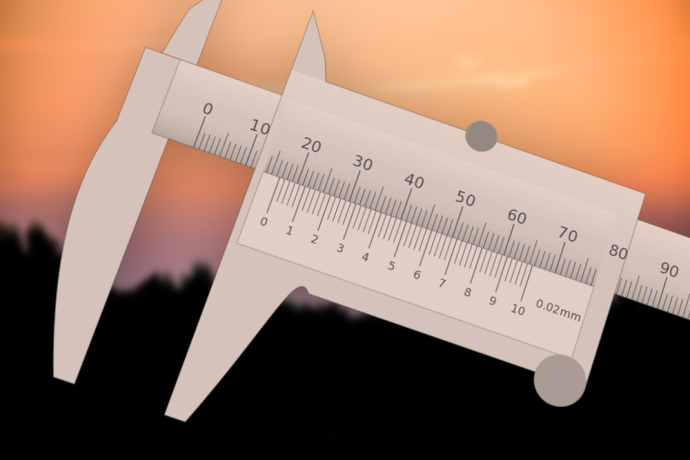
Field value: 16.6; mm
